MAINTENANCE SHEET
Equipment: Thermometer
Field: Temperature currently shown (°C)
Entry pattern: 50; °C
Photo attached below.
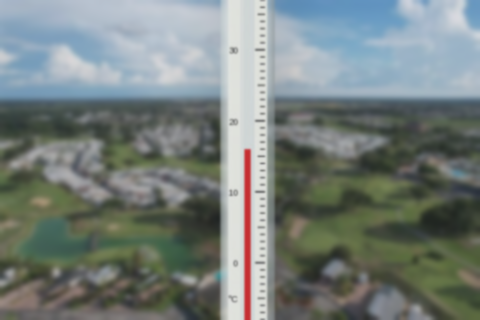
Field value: 16; °C
